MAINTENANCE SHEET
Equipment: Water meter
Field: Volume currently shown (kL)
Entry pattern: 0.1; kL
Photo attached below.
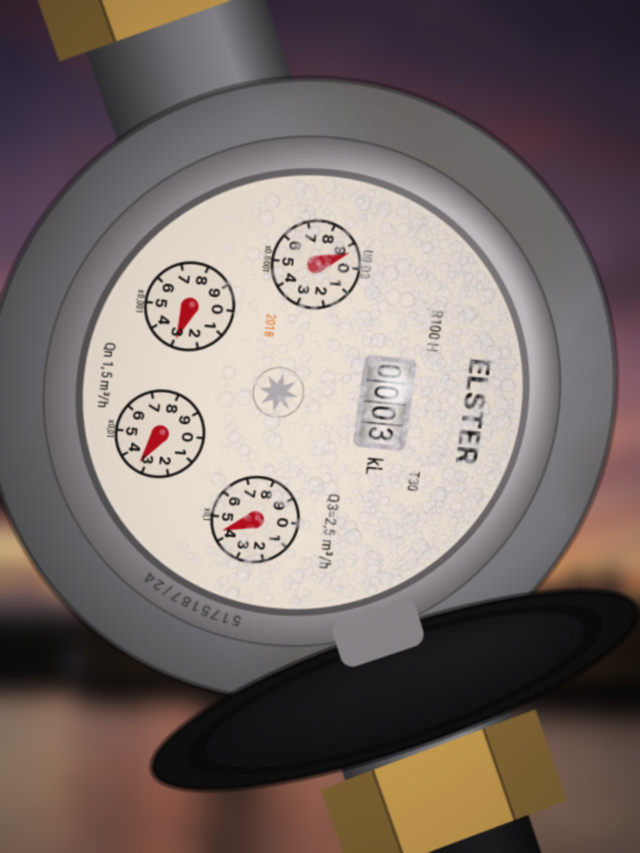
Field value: 3.4329; kL
